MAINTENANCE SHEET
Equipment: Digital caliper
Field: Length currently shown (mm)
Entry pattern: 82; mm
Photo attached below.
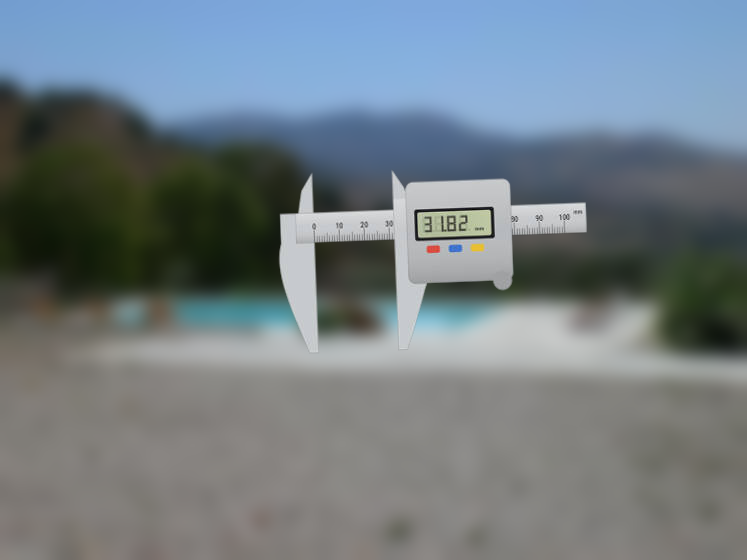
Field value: 31.82; mm
